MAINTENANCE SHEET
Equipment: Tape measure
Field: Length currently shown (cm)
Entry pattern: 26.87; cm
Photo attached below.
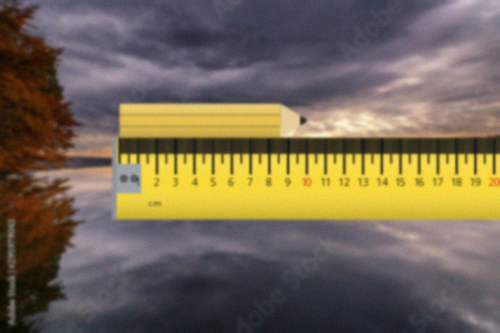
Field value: 10; cm
